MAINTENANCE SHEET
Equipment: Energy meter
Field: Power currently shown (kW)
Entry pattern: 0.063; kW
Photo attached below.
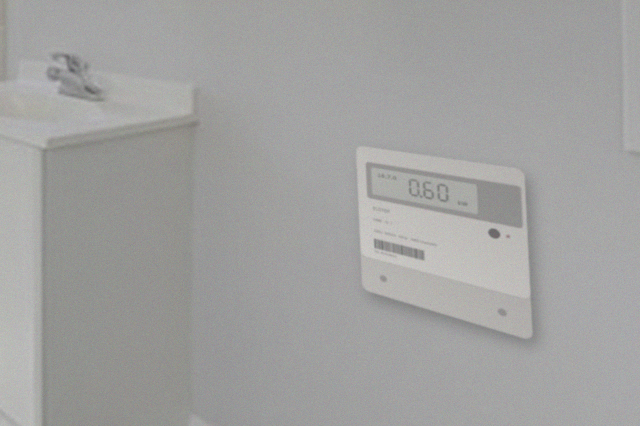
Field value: 0.60; kW
